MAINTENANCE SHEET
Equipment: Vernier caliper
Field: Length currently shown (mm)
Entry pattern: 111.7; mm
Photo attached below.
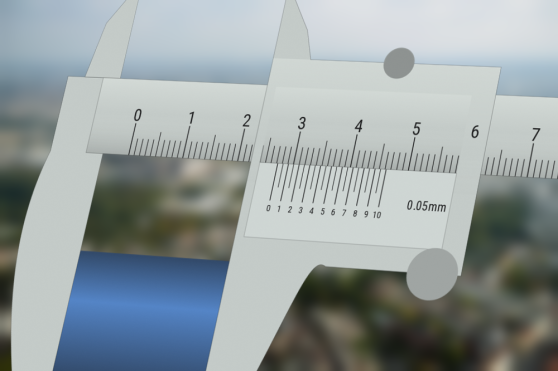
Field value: 27.2; mm
